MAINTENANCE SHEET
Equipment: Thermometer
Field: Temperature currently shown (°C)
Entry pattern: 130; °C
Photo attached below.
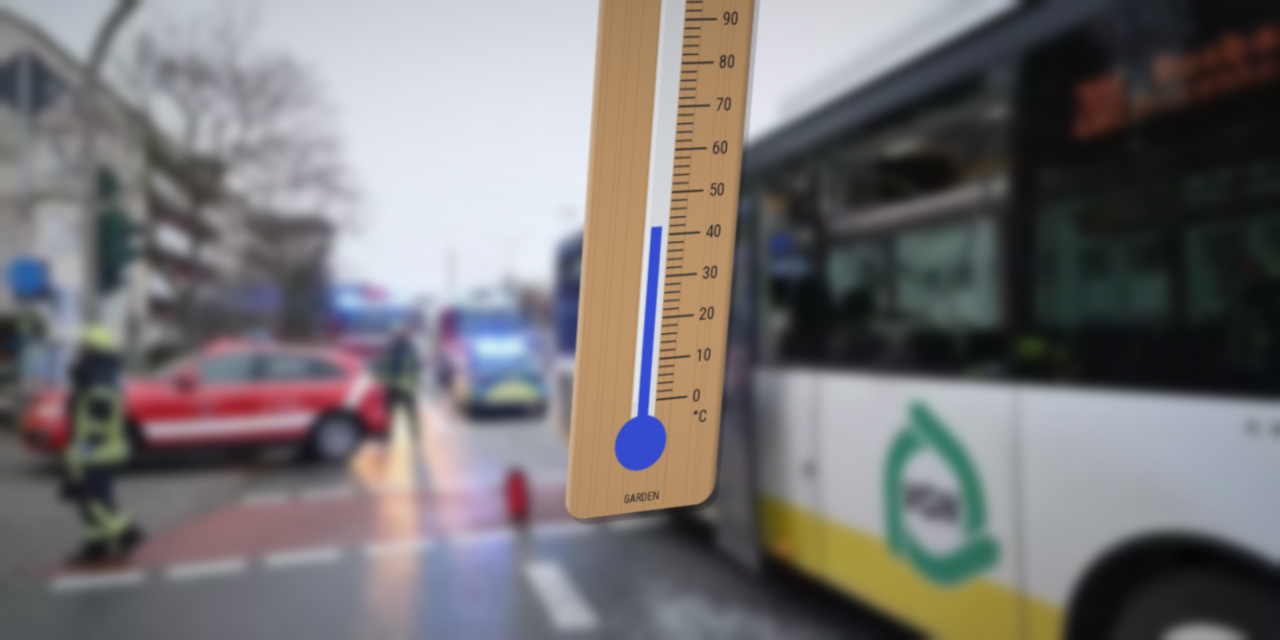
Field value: 42; °C
